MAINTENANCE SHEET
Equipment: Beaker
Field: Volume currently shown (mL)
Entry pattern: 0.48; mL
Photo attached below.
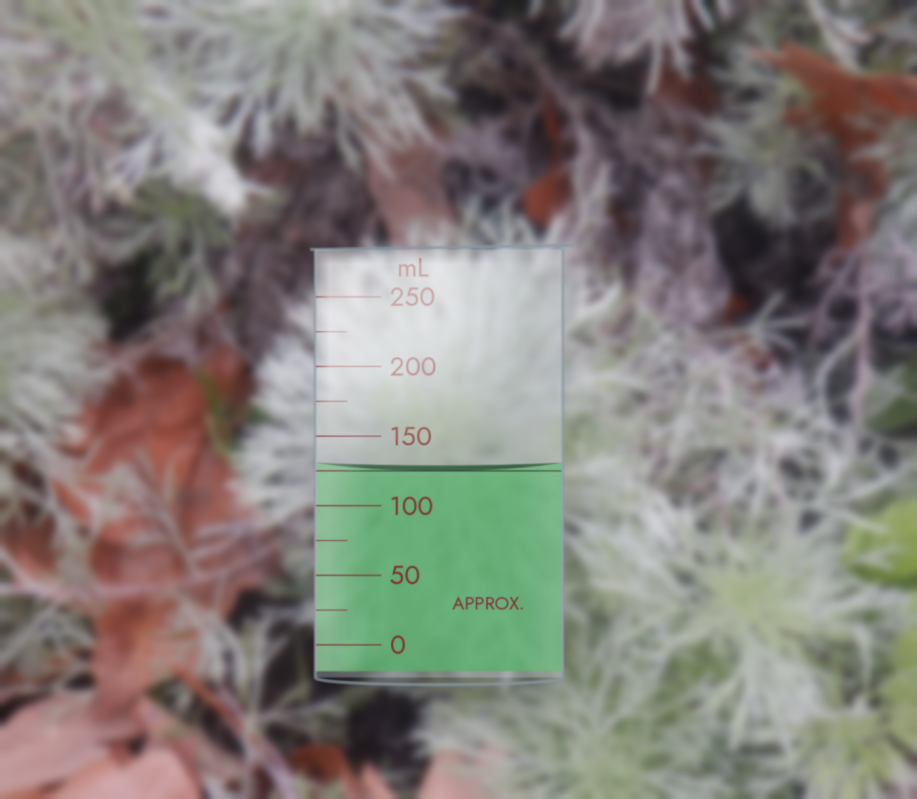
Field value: 125; mL
